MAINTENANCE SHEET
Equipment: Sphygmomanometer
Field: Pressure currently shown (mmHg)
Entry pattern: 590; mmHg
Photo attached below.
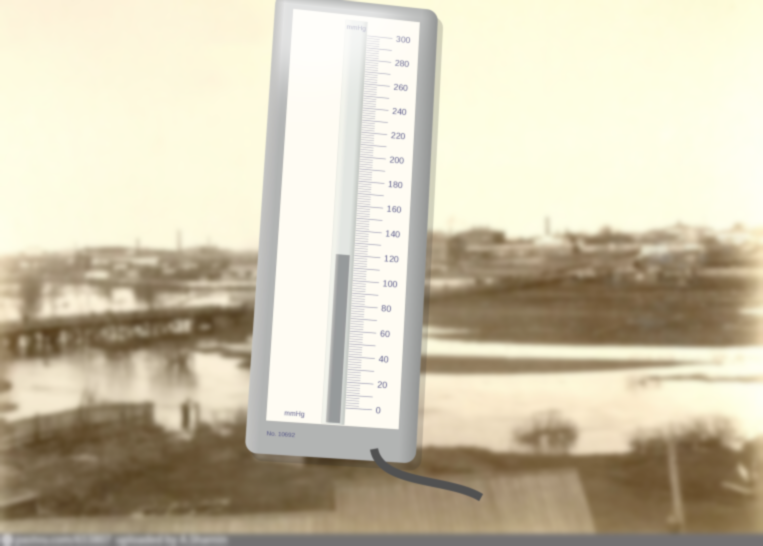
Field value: 120; mmHg
